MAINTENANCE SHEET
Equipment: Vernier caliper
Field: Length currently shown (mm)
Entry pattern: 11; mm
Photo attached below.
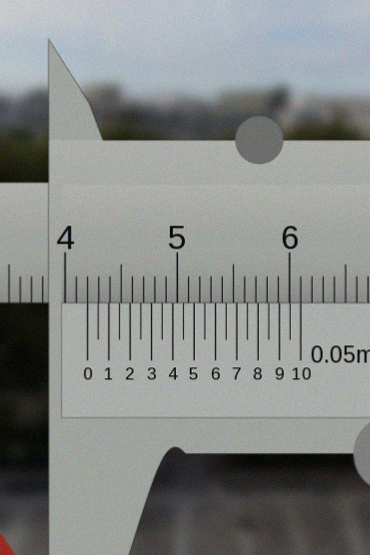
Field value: 42.0; mm
